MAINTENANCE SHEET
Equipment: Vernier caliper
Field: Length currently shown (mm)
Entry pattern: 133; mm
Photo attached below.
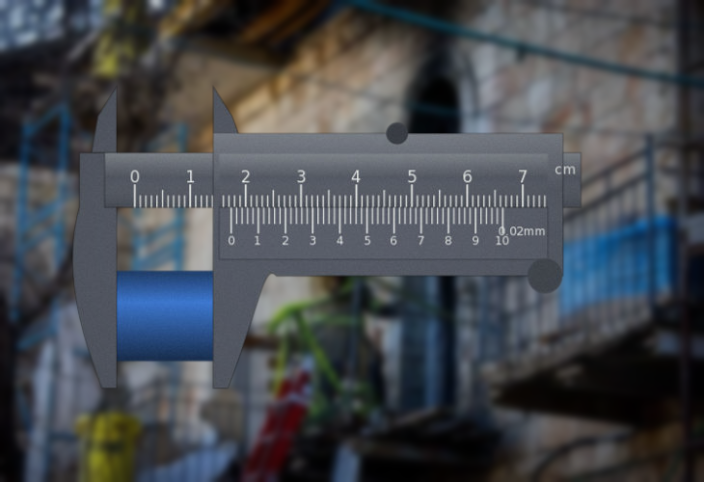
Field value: 17.4; mm
